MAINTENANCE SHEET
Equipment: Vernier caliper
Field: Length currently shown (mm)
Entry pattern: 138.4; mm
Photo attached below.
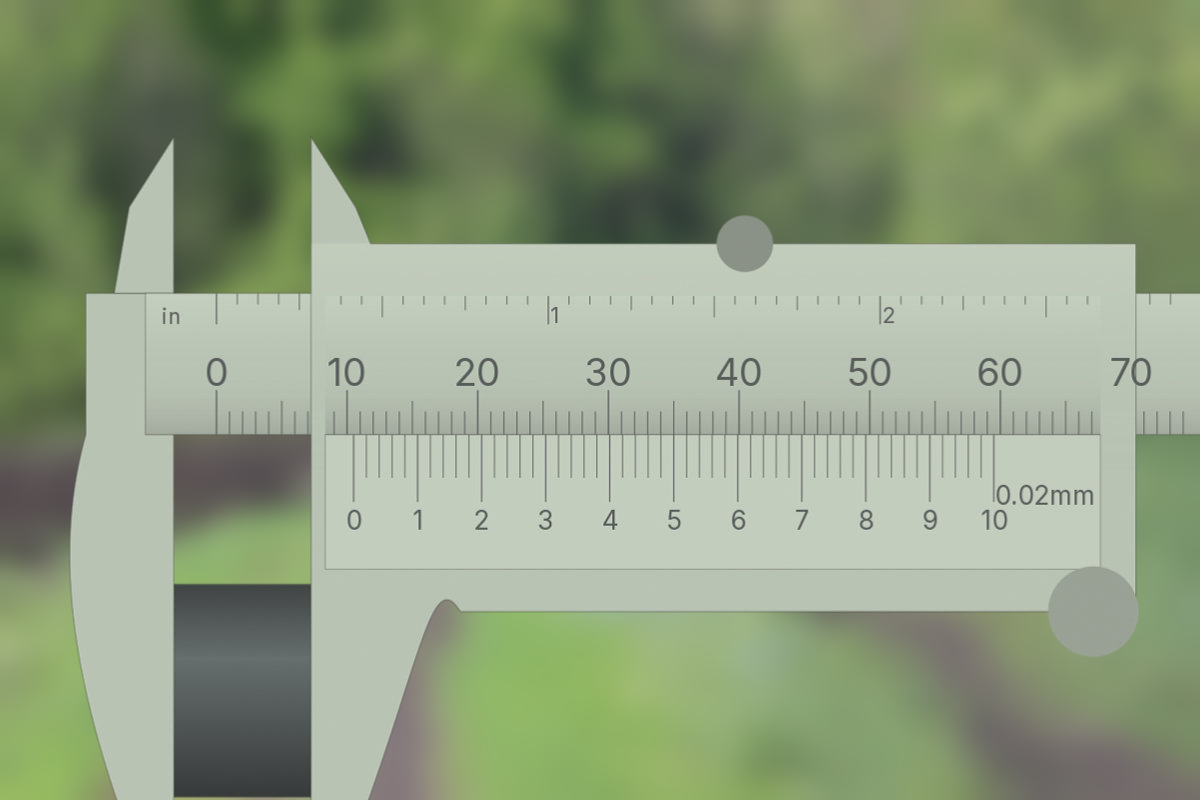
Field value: 10.5; mm
